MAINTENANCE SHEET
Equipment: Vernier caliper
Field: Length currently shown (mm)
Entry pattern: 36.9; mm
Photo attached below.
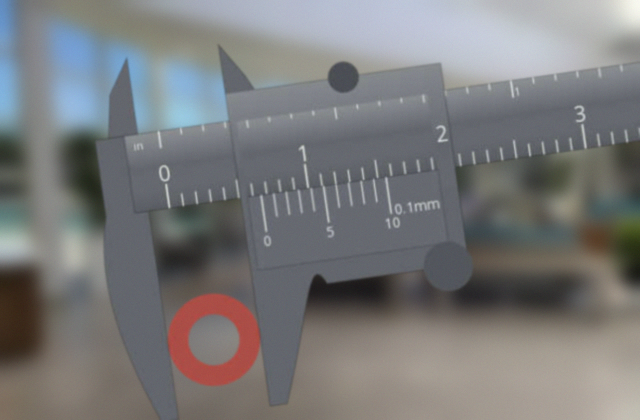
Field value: 6.6; mm
